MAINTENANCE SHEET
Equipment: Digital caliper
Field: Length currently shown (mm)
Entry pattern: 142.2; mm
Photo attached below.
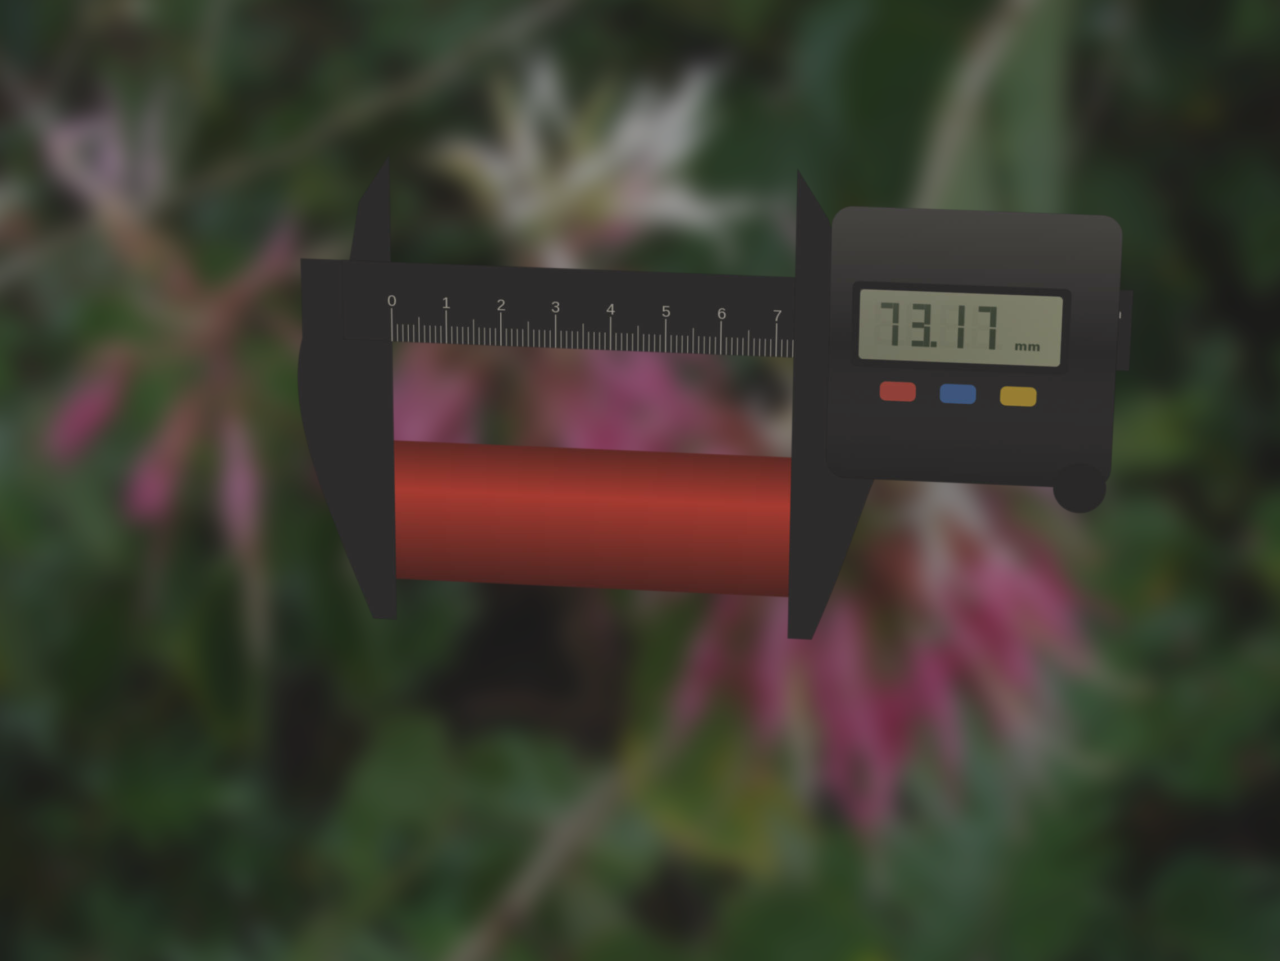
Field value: 73.17; mm
